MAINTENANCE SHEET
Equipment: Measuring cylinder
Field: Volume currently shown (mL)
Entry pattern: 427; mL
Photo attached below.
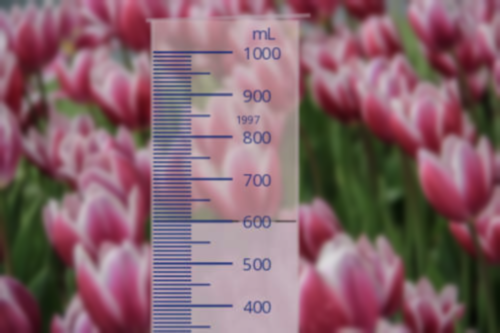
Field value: 600; mL
